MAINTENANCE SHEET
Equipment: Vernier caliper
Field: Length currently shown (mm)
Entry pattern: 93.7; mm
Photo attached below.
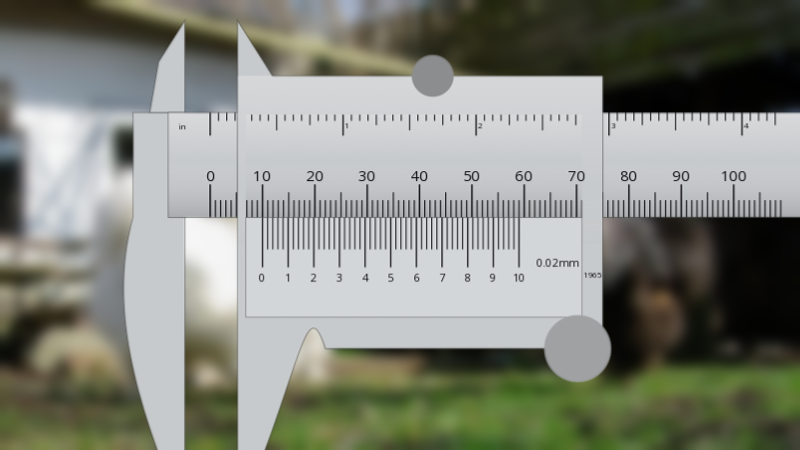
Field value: 10.0; mm
